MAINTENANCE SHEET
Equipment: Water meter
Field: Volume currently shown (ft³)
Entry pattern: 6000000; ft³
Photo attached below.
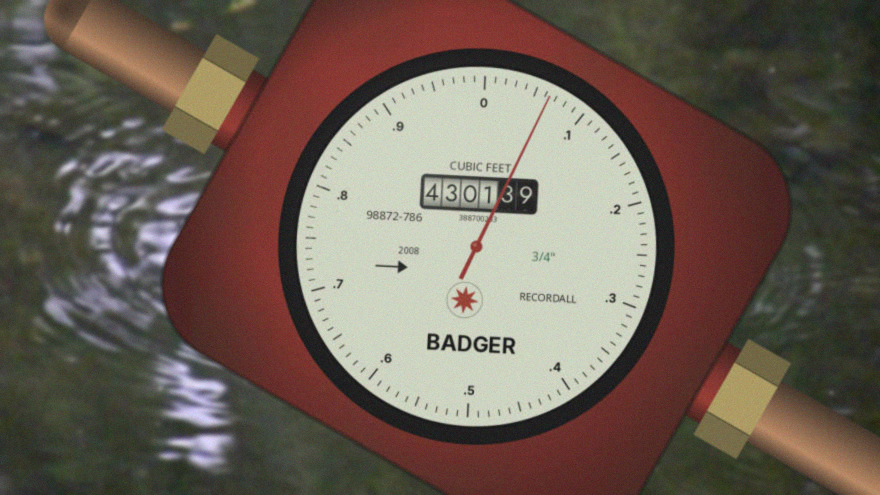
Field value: 430139.06; ft³
